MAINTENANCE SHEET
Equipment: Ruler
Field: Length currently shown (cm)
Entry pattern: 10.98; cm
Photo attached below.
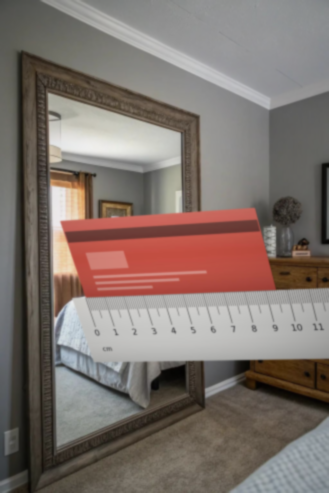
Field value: 9.5; cm
